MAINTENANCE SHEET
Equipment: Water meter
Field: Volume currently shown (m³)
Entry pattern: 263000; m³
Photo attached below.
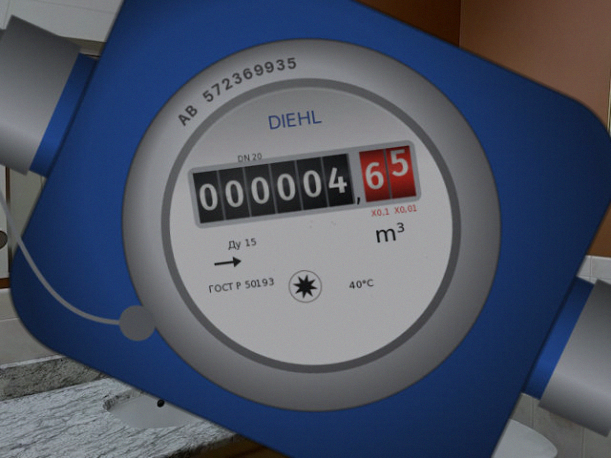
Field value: 4.65; m³
